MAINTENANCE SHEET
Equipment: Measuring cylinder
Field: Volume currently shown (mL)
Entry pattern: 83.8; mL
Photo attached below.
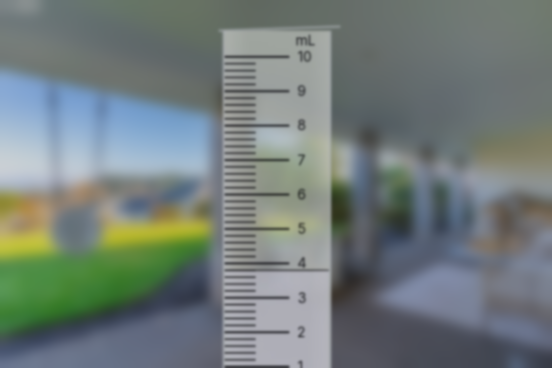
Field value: 3.8; mL
